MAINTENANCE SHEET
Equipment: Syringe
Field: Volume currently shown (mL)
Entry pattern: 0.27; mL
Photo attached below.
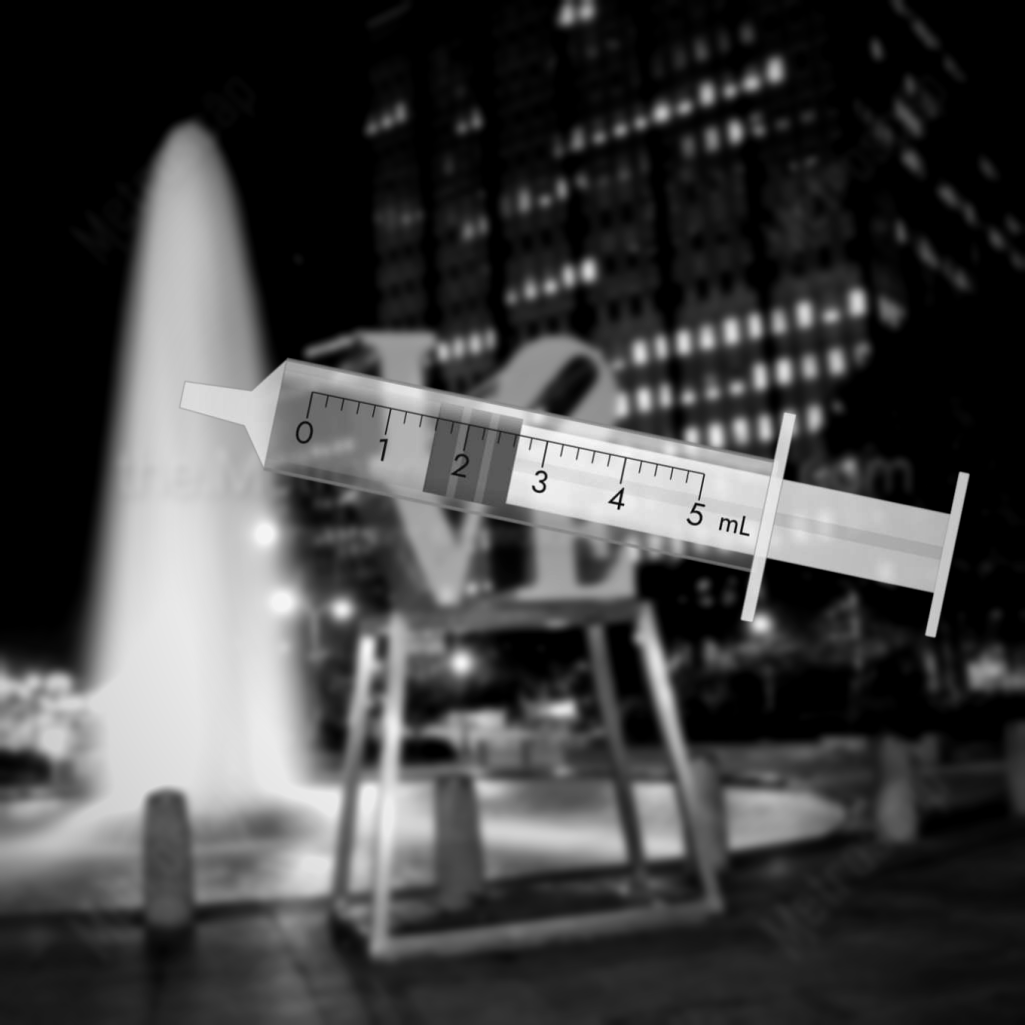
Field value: 1.6; mL
